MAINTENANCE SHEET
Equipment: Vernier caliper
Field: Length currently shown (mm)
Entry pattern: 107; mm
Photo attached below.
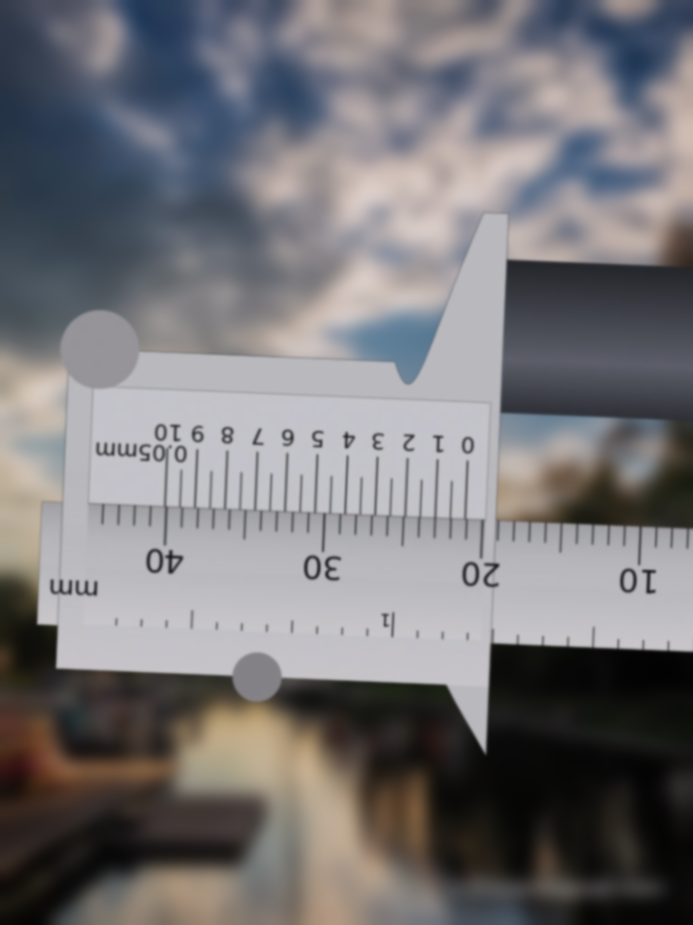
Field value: 21.1; mm
